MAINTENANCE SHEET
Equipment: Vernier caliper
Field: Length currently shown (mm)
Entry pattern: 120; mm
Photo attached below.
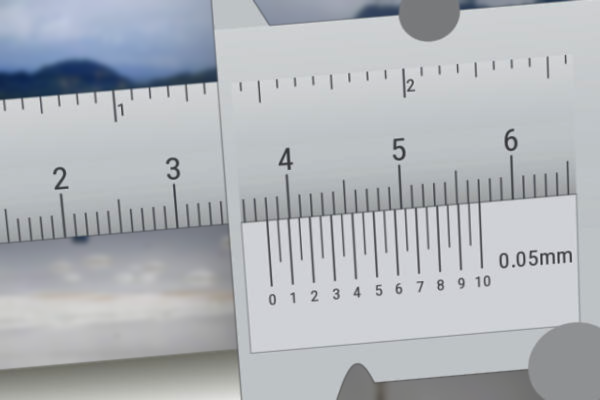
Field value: 38.0; mm
